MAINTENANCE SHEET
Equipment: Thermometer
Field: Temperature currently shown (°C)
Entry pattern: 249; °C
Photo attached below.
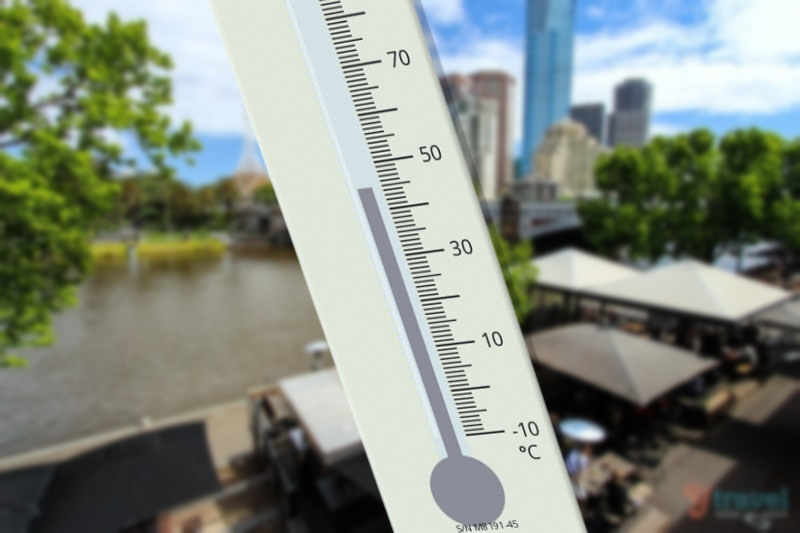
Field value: 45; °C
